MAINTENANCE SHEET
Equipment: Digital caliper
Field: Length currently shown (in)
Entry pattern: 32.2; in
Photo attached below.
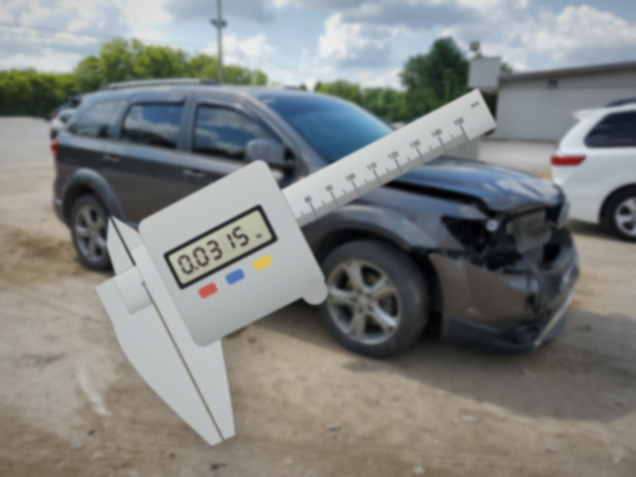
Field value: 0.0315; in
